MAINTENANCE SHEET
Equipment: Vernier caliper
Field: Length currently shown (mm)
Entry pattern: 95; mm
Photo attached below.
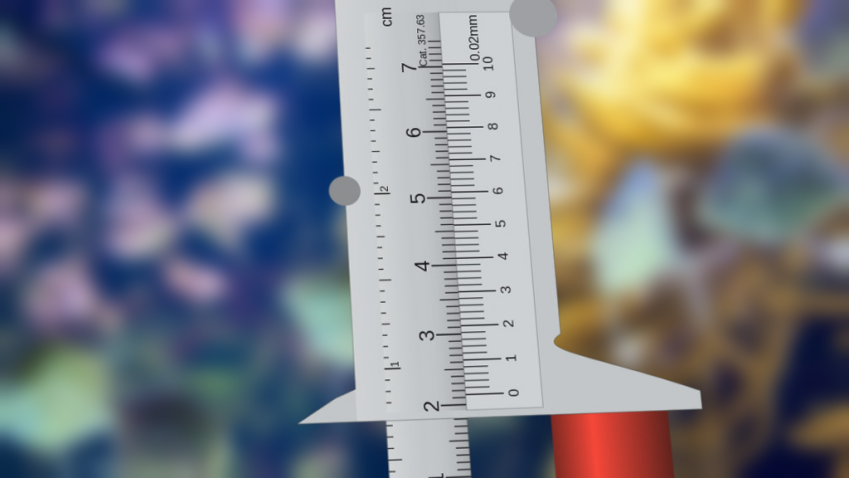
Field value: 21.4; mm
